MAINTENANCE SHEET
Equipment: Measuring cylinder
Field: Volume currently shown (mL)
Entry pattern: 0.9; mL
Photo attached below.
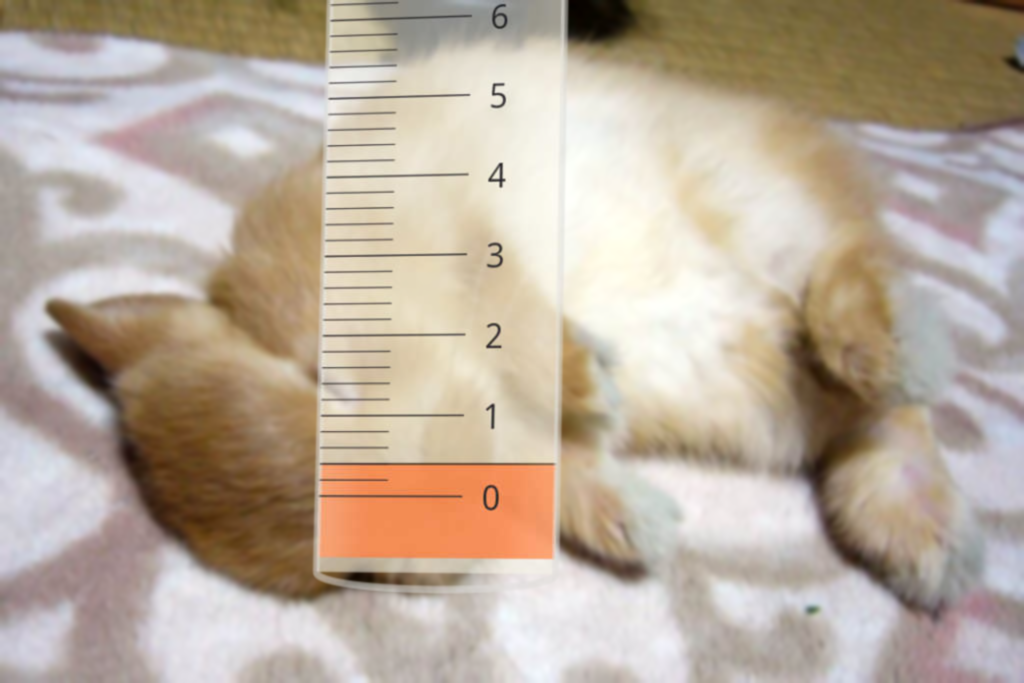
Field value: 0.4; mL
